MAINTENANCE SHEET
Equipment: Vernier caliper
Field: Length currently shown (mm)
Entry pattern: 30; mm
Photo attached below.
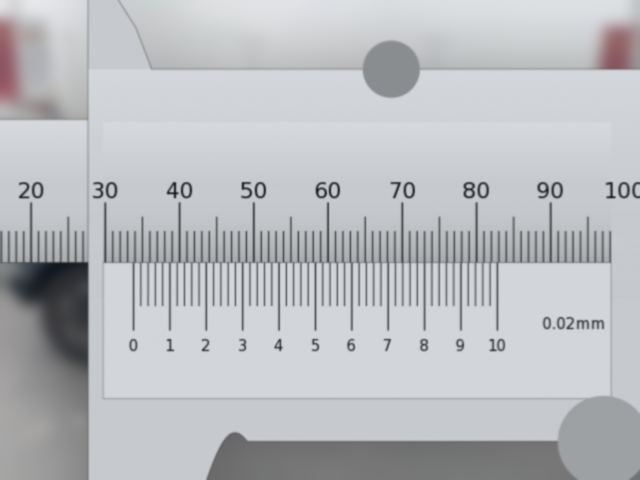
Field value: 33.8; mm
